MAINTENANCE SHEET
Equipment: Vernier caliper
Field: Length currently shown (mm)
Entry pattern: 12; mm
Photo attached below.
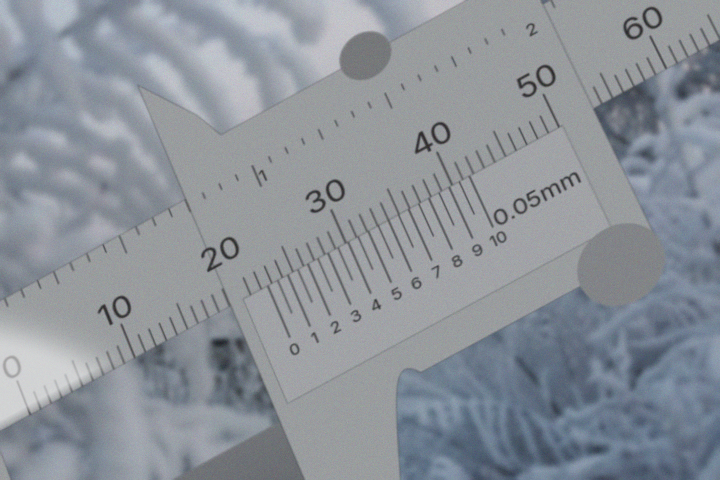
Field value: 22.6; mm
